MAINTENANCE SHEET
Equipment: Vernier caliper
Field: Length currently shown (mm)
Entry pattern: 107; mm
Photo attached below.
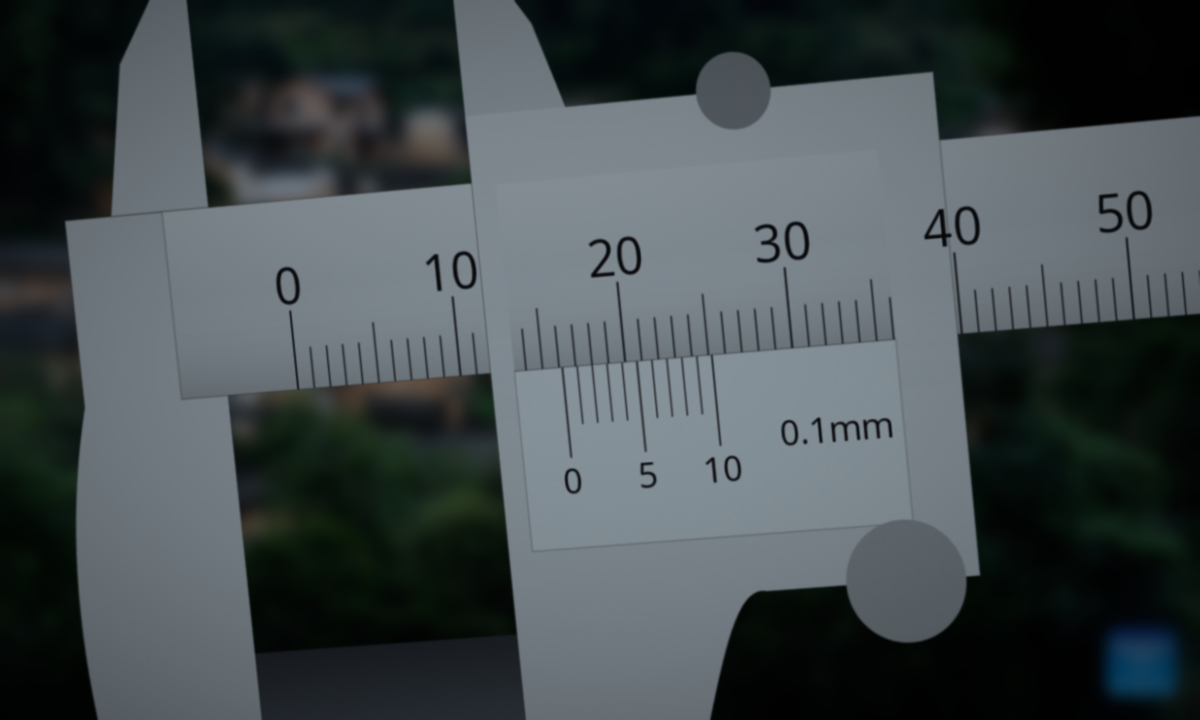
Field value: 16.2; mm
